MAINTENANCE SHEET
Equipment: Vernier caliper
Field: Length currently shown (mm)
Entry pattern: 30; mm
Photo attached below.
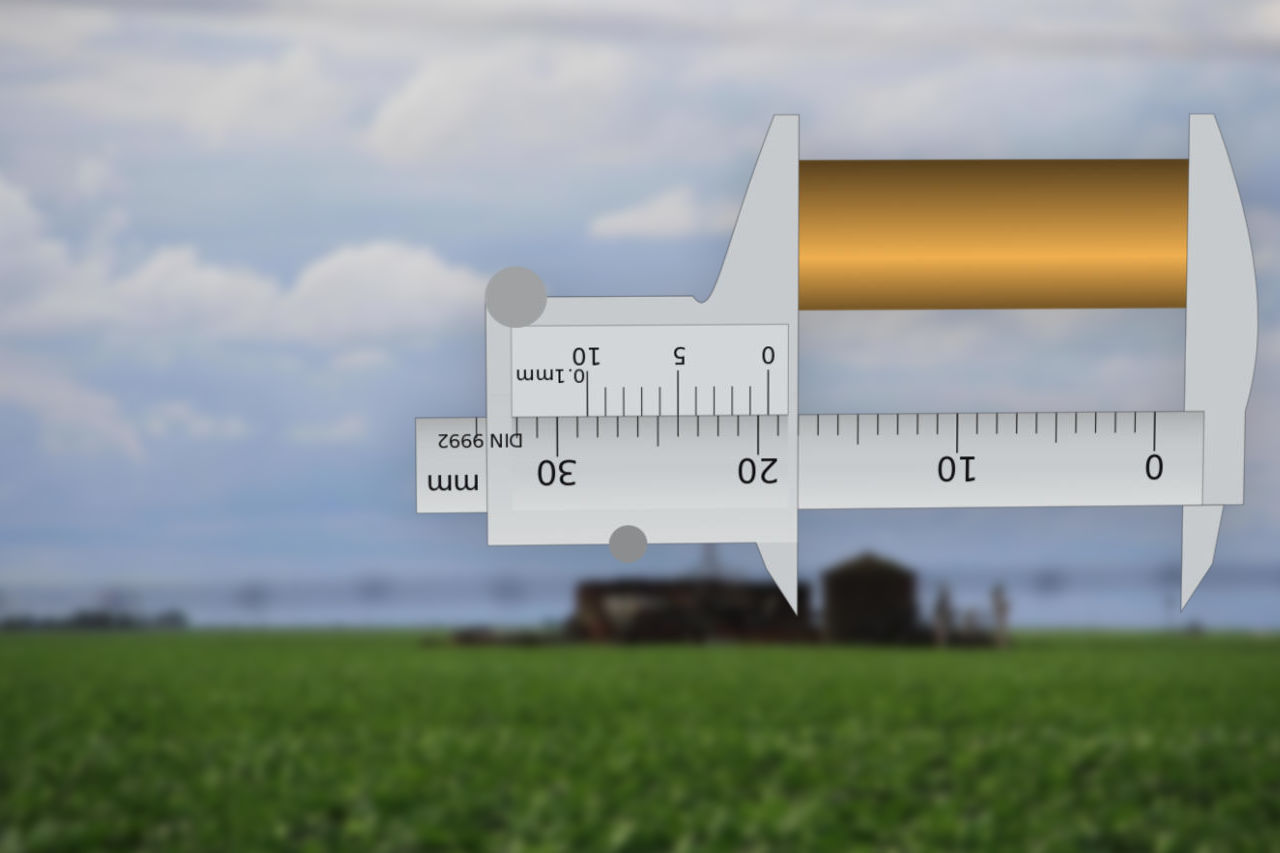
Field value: 19.5; mm
